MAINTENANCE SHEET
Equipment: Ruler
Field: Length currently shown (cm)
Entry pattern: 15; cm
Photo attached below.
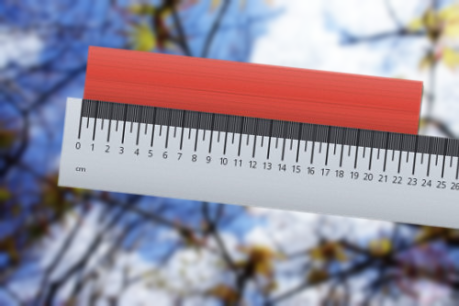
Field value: 23; cm
